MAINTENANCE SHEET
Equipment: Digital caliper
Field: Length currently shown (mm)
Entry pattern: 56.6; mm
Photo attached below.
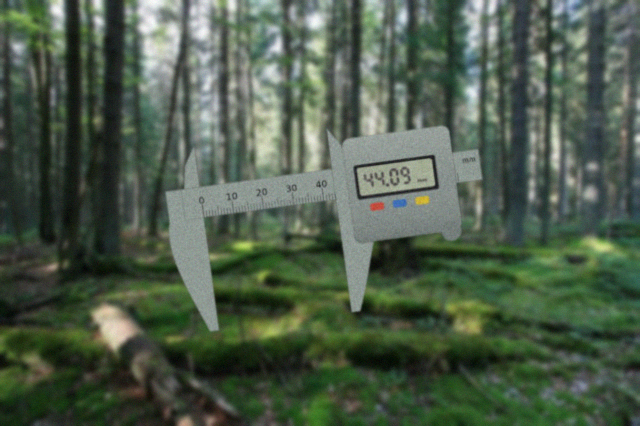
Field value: 44.09; mm
